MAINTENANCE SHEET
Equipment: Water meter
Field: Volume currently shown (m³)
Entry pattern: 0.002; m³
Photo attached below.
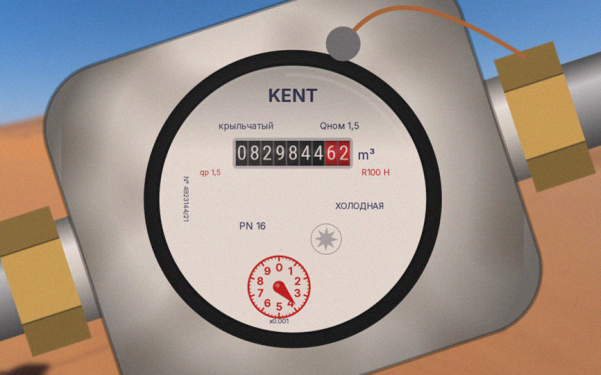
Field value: 829844.623; m³
